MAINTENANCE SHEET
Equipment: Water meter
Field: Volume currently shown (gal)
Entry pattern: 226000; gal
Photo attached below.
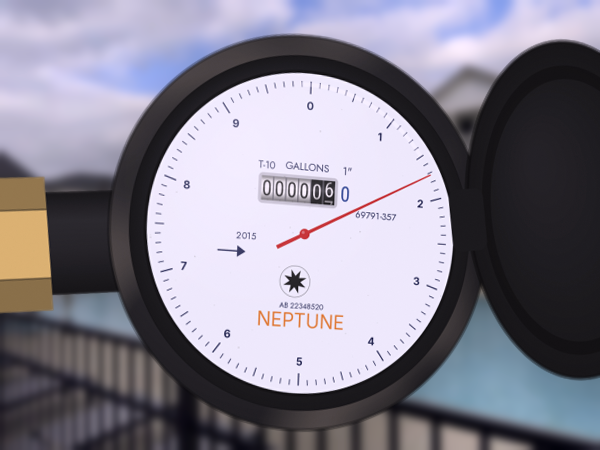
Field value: 61.7; gal
